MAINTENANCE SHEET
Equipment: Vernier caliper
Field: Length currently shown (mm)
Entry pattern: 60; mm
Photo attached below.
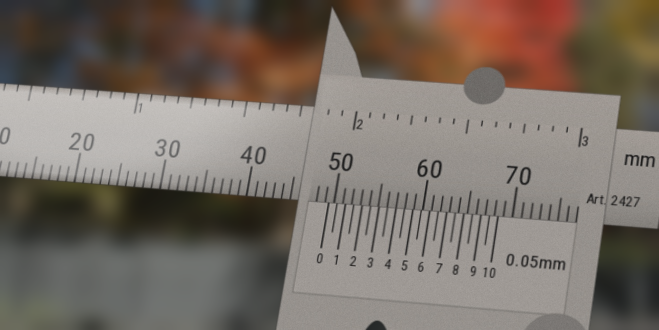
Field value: 49.4; mm
